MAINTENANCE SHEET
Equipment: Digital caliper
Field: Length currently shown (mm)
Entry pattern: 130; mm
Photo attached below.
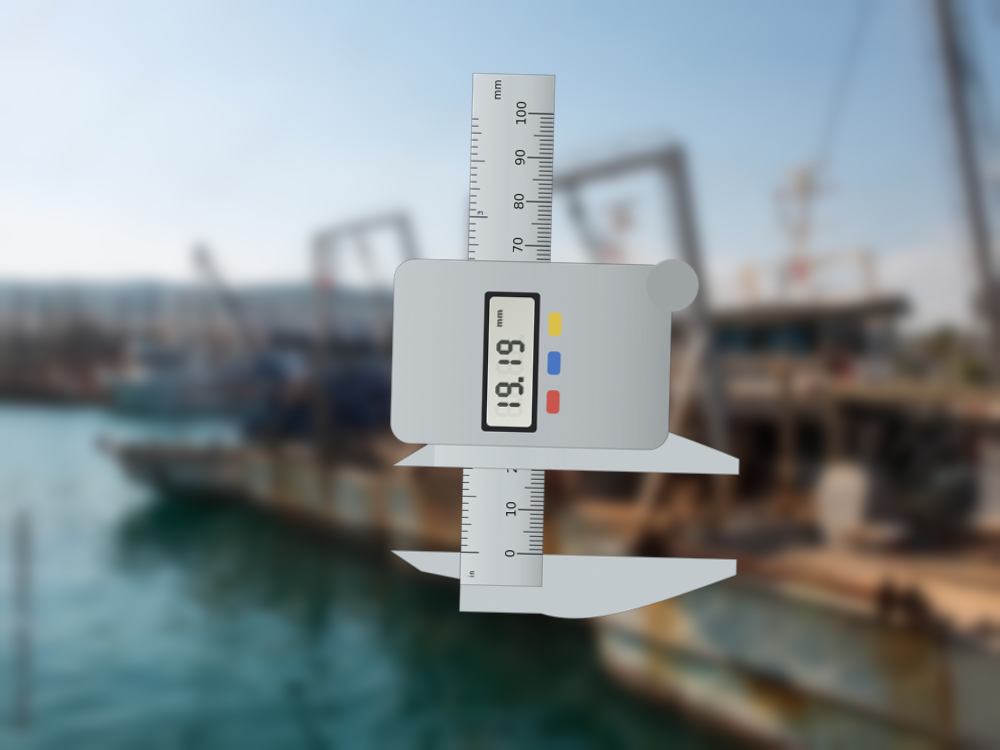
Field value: 19.19; mm
